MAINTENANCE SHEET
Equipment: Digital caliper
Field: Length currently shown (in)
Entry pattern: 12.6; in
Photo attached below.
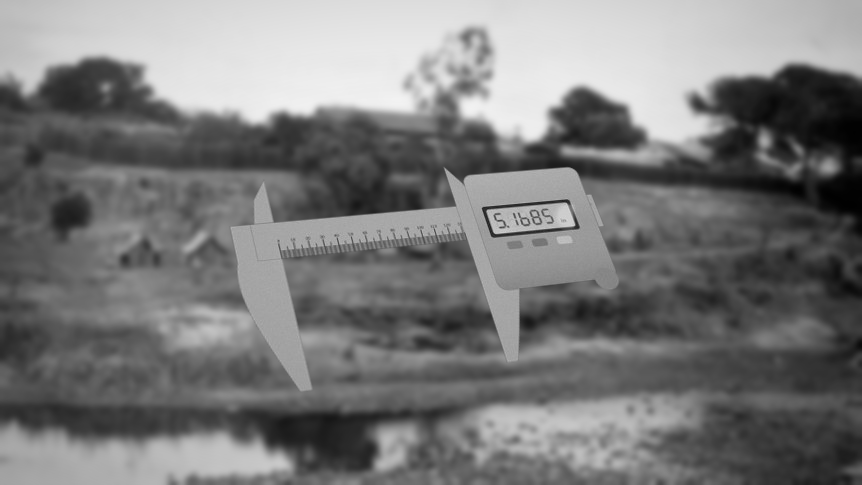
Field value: 5.1685; in
